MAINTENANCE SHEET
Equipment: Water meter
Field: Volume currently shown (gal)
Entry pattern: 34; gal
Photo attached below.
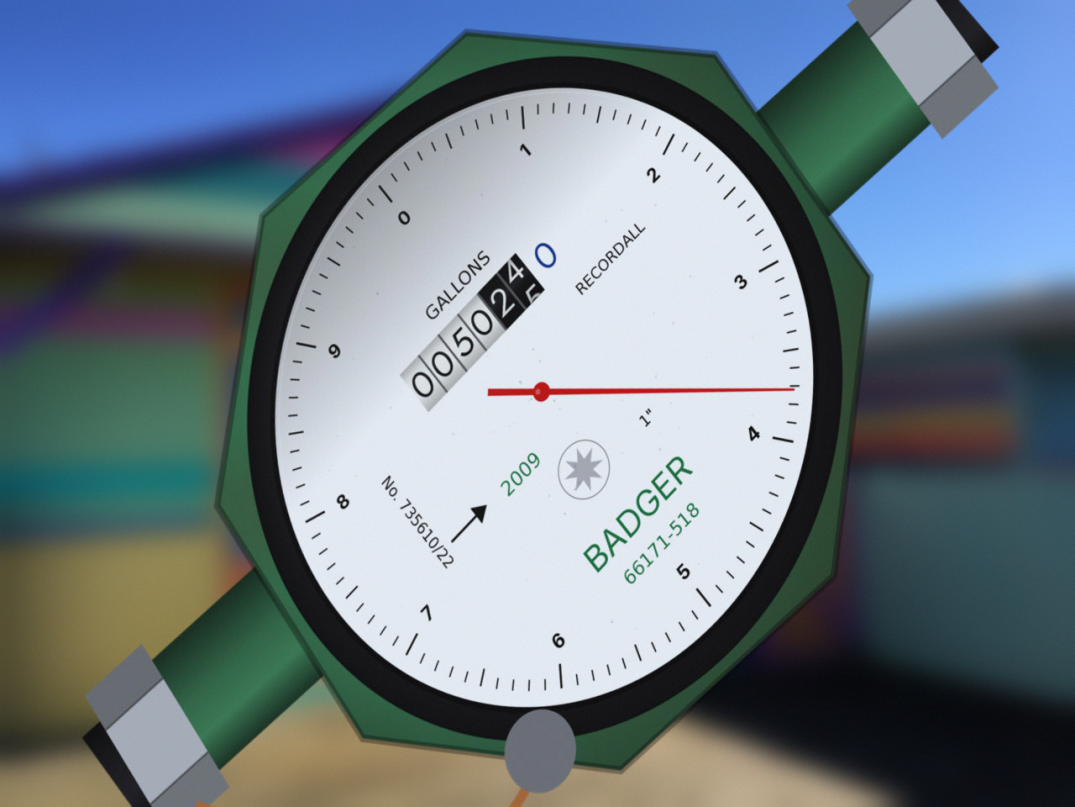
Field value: 50243.7; gal
